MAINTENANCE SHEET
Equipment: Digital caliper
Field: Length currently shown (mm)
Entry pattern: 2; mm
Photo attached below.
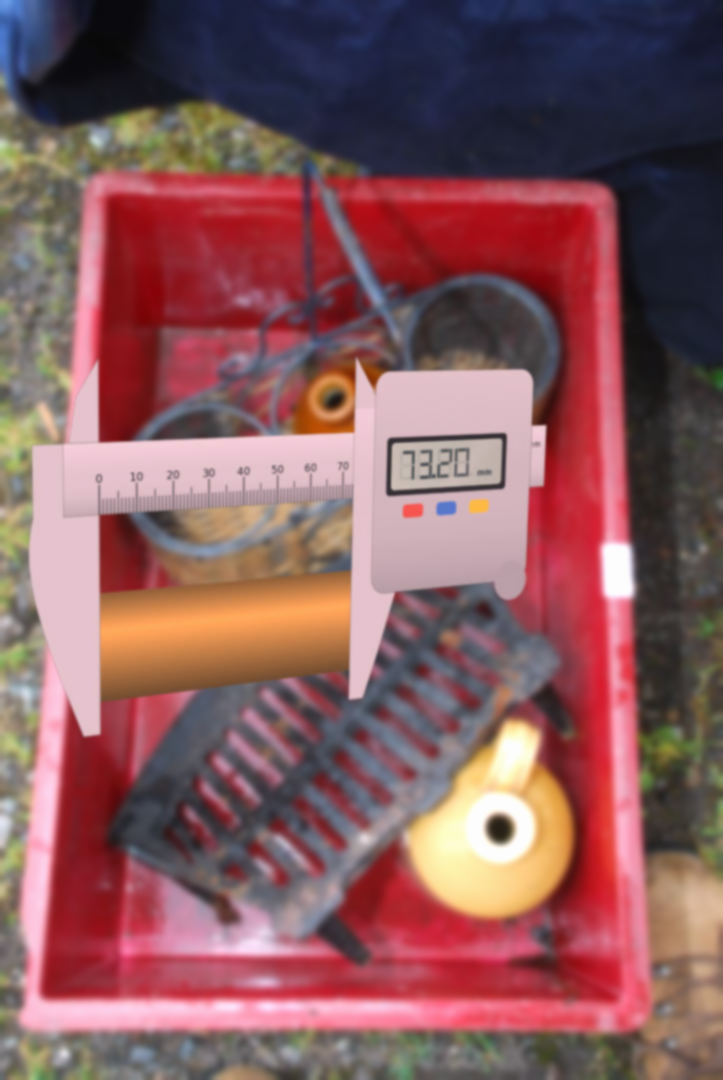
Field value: 73.20; mm
